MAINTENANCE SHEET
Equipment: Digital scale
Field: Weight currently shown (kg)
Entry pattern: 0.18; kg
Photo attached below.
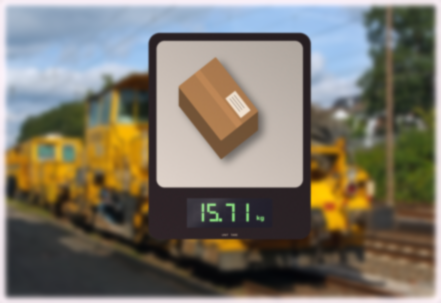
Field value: 15.71; kg
